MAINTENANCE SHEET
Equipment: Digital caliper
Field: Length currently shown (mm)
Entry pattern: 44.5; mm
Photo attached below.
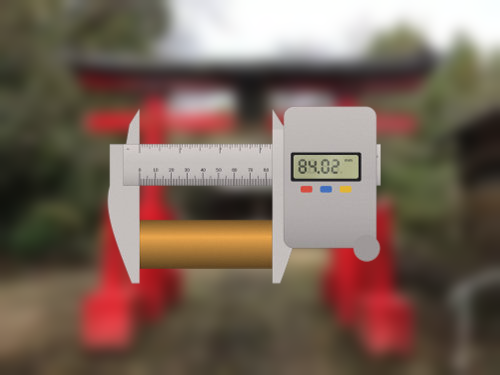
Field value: 84.02; mm
